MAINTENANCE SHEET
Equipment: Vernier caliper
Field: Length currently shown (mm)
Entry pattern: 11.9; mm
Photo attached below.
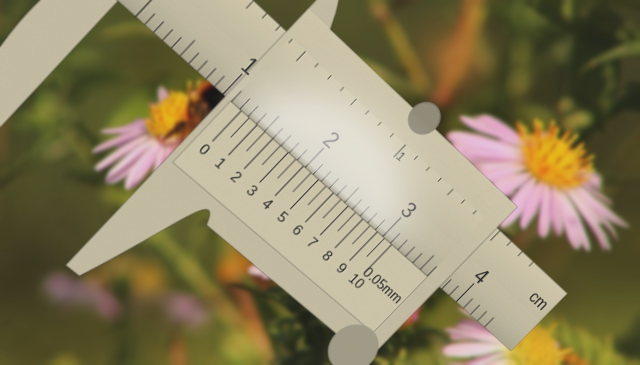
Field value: 12.2; mm
